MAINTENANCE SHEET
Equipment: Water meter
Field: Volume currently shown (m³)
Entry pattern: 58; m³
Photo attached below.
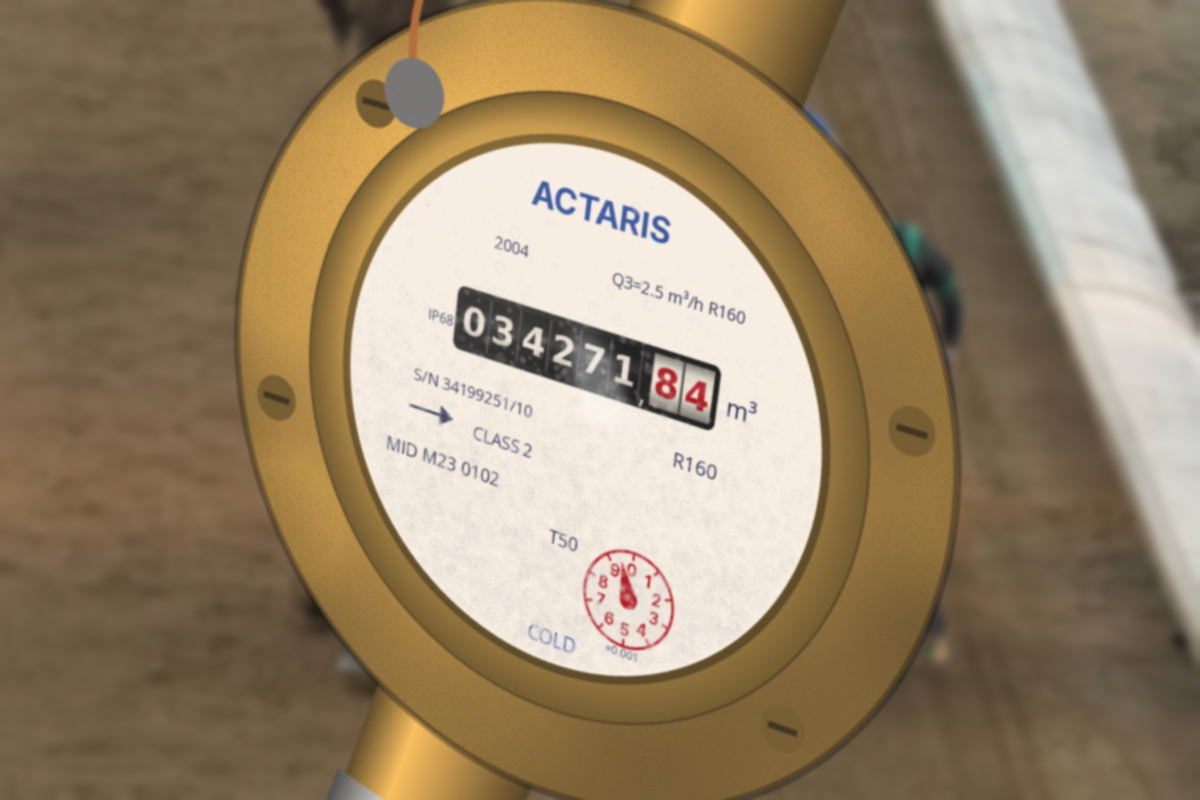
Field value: 34271.839; m³
